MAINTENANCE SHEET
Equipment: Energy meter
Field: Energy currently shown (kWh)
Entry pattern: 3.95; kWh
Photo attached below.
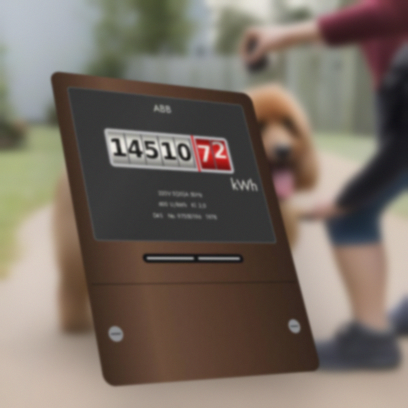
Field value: 14510.72; kWh
